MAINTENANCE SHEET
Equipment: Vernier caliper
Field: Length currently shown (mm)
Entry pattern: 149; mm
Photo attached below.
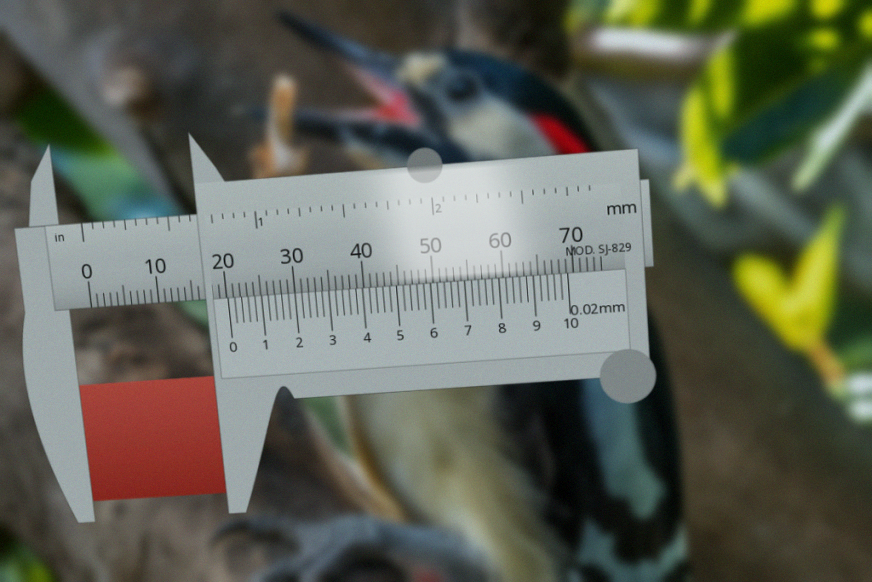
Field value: 20.2; mm
